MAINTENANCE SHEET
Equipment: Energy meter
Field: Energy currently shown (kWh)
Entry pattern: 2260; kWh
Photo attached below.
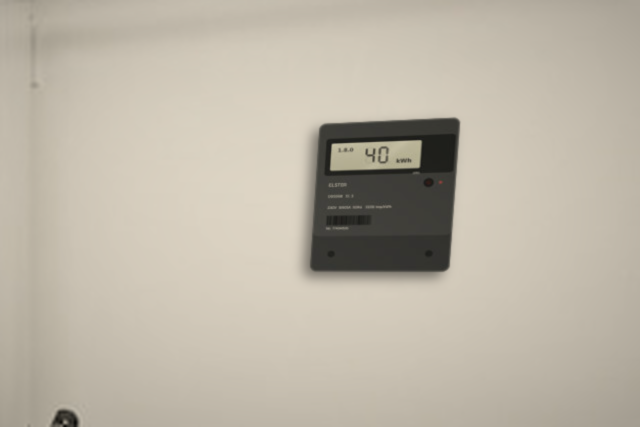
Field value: 40; kWh
